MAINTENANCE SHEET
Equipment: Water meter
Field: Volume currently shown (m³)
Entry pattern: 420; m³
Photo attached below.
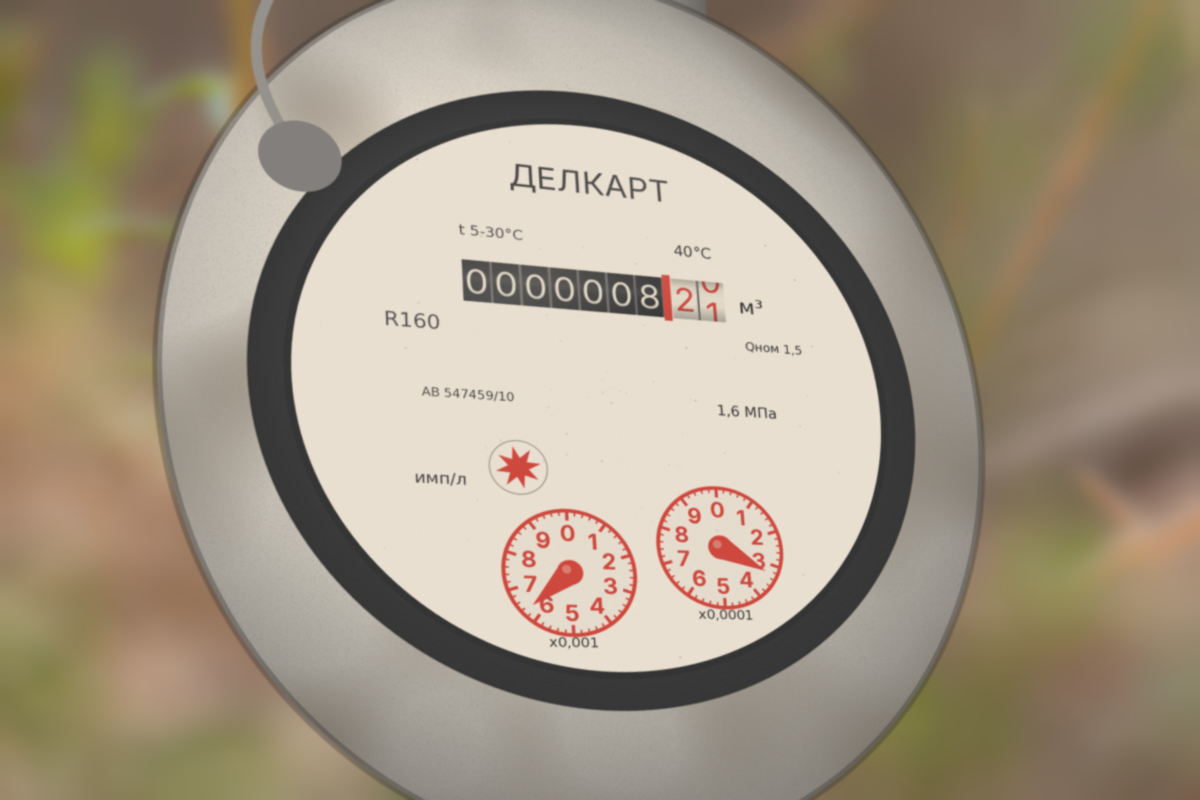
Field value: 8.2063; m³
